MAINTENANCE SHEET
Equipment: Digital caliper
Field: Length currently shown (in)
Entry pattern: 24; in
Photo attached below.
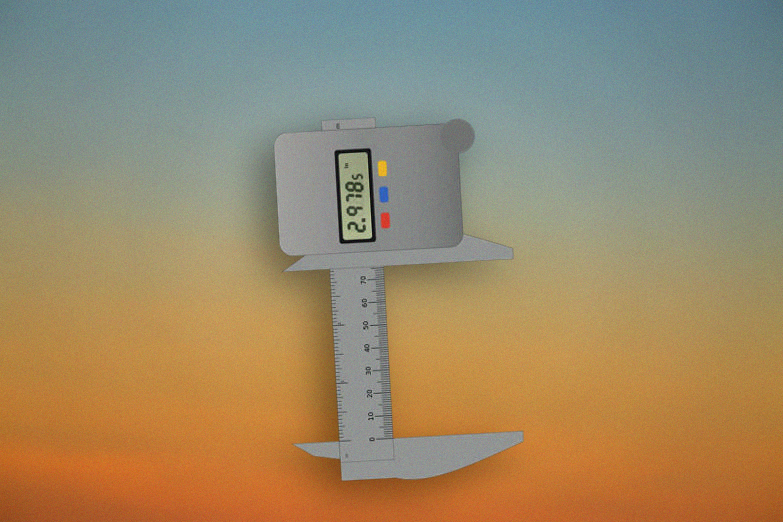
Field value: 2.9785; in
